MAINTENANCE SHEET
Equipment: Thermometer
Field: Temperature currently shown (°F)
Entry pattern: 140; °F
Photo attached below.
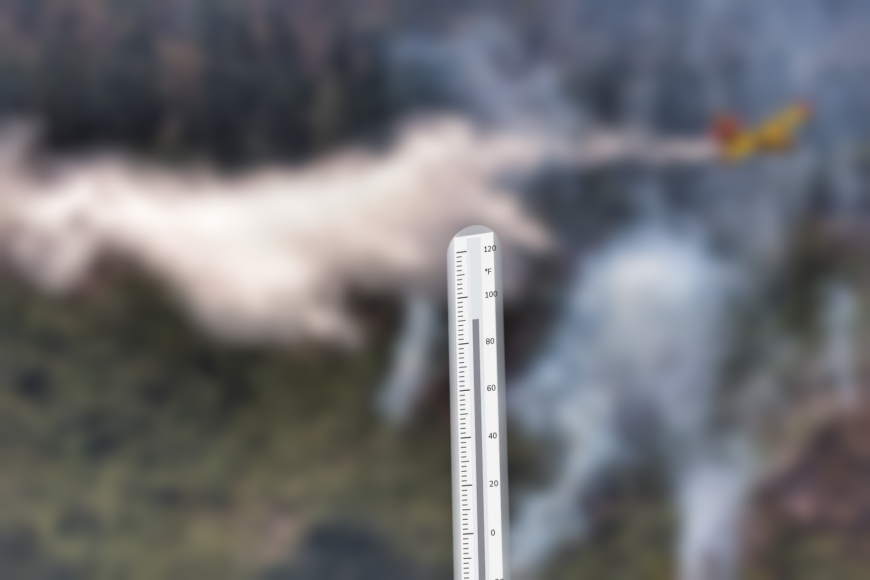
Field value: 90; °F
